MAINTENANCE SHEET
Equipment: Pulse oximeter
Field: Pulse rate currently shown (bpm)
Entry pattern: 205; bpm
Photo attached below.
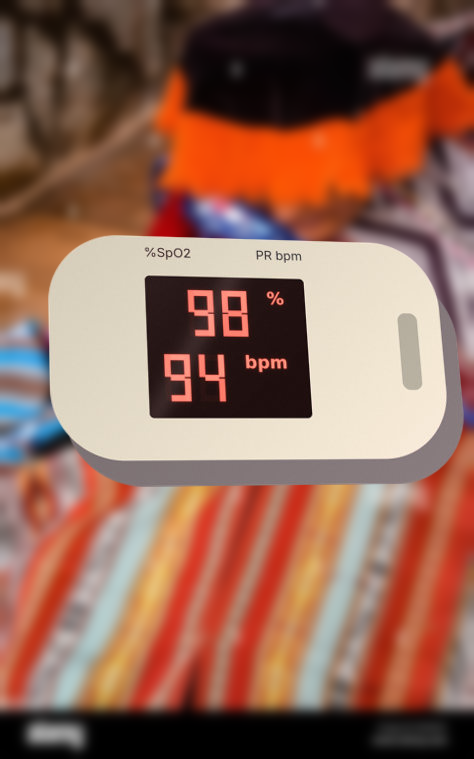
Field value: 94; bpm
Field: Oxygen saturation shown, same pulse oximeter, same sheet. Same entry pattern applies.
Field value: 98; %
